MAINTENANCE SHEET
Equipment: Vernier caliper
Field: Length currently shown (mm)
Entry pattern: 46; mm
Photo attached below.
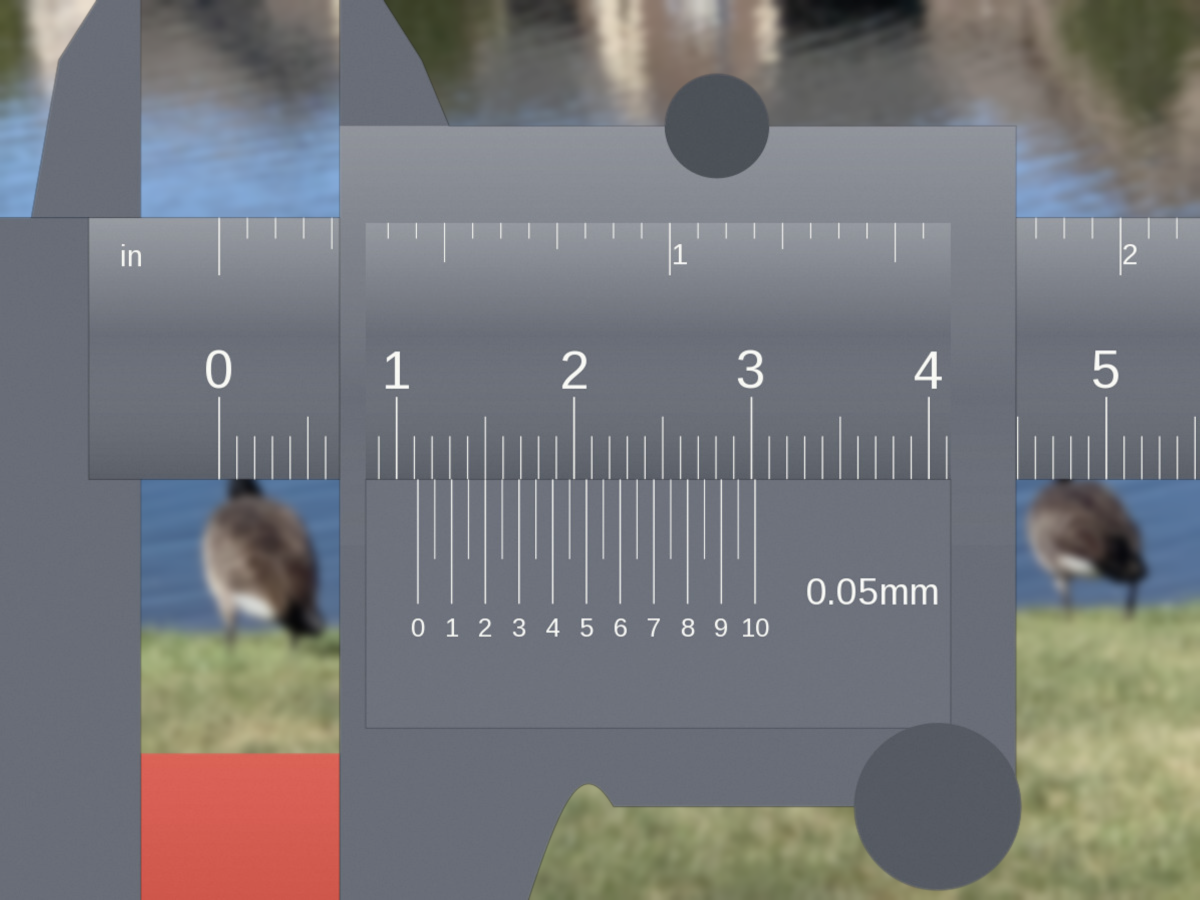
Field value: 11.2; mm
